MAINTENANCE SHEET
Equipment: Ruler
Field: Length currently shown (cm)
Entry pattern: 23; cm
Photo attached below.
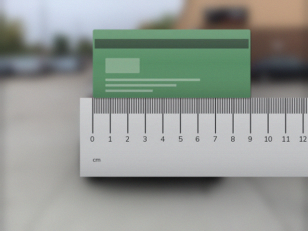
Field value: 9; cm
